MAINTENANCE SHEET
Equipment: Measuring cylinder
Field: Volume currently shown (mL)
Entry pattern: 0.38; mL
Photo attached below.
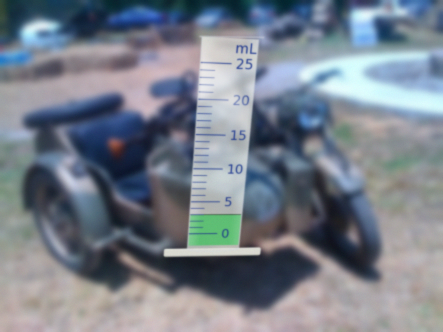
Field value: 3; mL
